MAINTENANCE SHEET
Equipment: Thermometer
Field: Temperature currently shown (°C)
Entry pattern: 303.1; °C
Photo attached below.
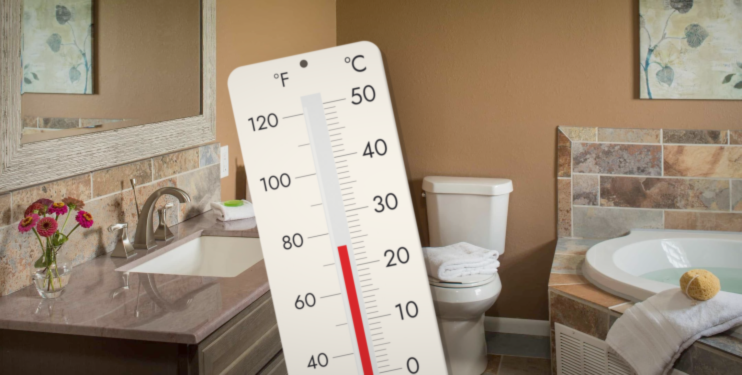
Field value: 24; °C
